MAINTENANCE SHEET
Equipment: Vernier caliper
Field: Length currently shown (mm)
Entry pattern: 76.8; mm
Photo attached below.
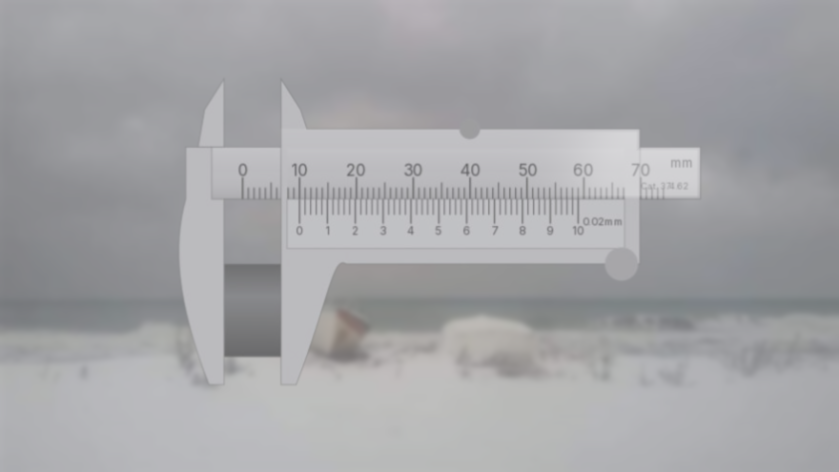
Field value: 10.0; mm
